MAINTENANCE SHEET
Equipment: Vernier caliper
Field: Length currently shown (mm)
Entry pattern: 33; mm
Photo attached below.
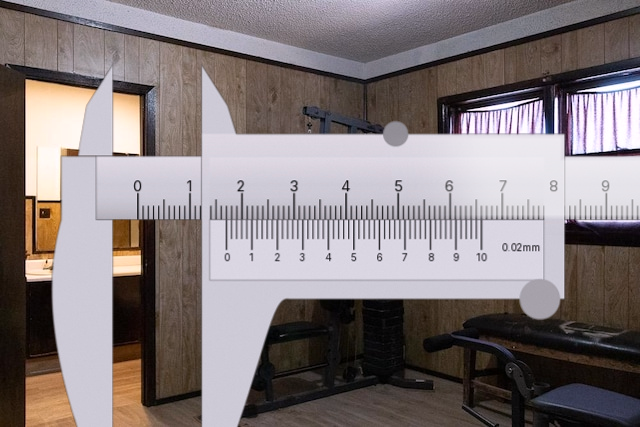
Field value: 17.0; mm
